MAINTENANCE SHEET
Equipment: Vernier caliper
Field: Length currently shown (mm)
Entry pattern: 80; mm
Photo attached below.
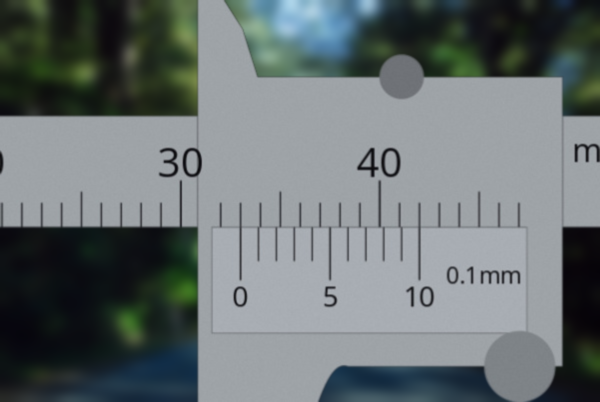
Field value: 33.0; mm
